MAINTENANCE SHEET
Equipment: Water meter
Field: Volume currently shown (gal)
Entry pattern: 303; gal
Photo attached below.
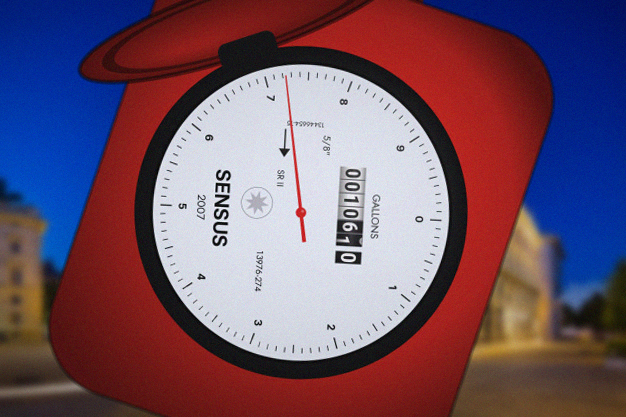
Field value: 10607.2; gal
